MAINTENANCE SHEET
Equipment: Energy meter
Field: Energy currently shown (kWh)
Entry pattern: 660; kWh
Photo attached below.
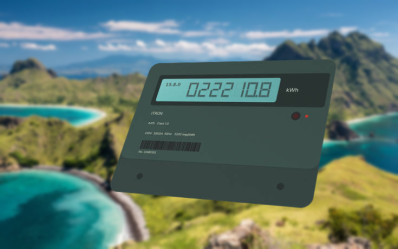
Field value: 22210.8; kWh
